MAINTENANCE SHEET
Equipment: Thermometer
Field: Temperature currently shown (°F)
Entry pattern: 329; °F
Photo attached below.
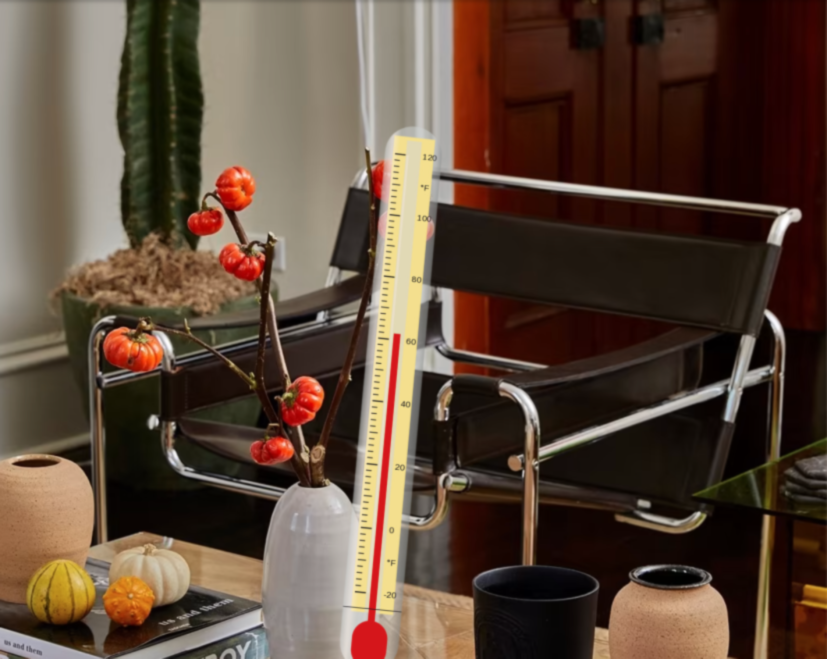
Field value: 62; °F
